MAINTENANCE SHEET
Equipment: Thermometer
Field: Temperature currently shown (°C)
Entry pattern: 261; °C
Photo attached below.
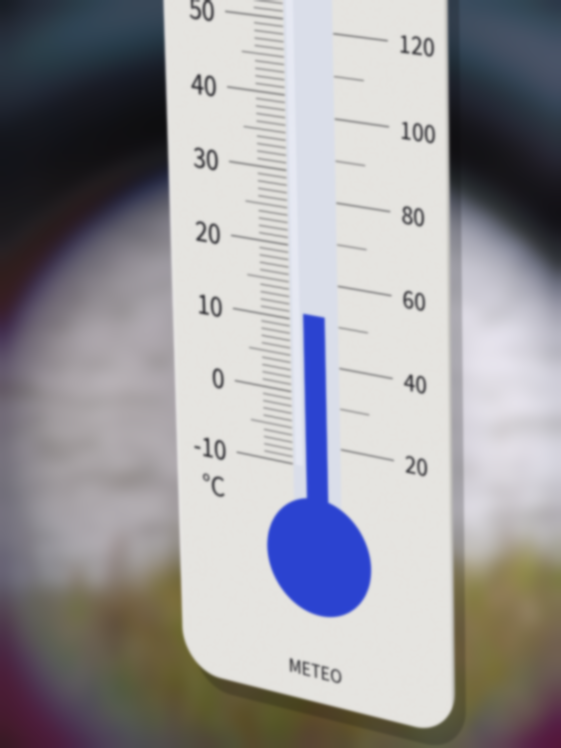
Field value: 11; °C
